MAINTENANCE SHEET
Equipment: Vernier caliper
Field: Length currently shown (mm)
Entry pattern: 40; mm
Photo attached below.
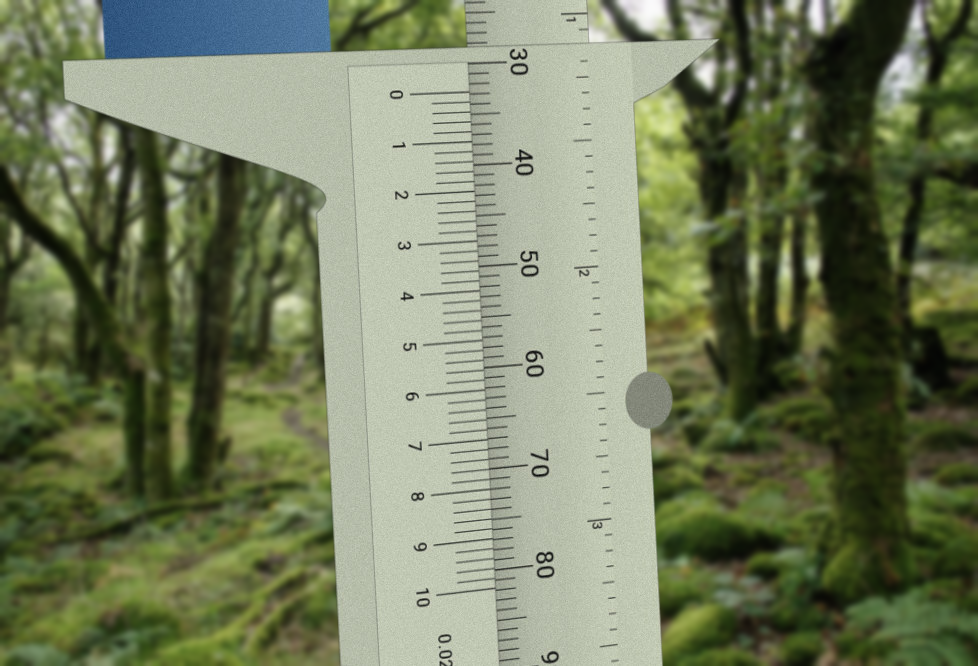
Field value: 32.8; mm
